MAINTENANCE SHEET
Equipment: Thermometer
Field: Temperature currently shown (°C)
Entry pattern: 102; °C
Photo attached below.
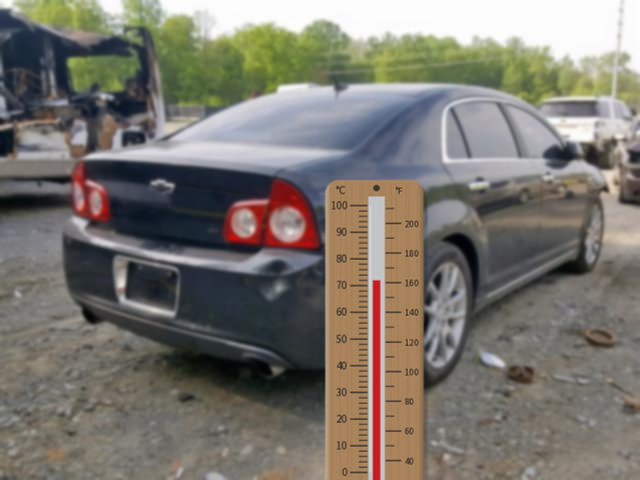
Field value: 72; °C
